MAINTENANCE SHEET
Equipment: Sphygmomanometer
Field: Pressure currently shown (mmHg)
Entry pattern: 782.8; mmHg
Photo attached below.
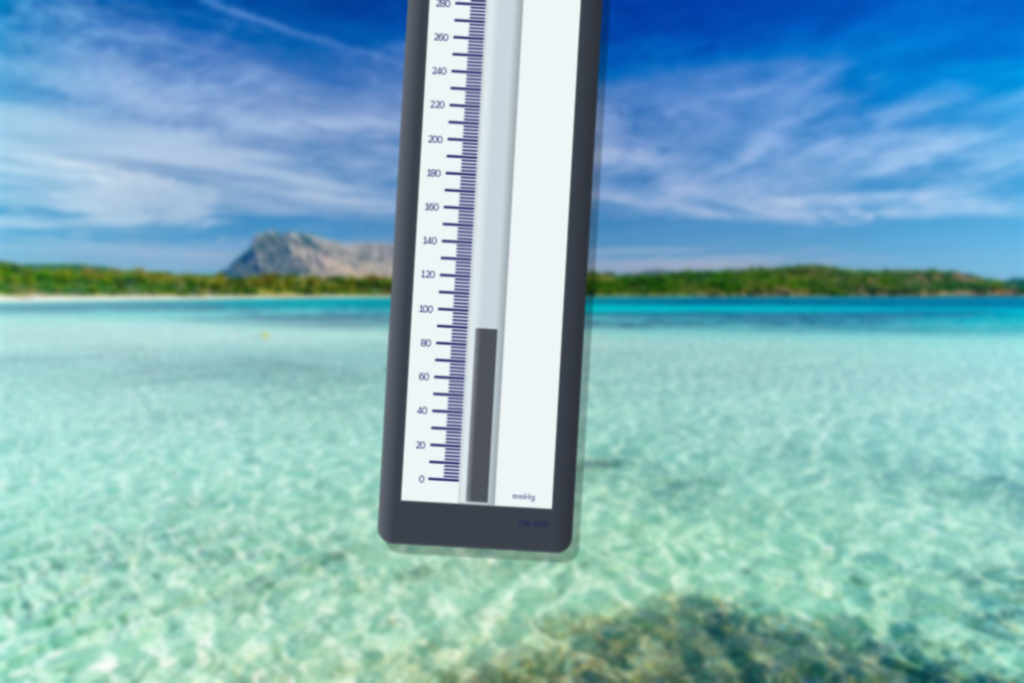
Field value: 90; mmHg
